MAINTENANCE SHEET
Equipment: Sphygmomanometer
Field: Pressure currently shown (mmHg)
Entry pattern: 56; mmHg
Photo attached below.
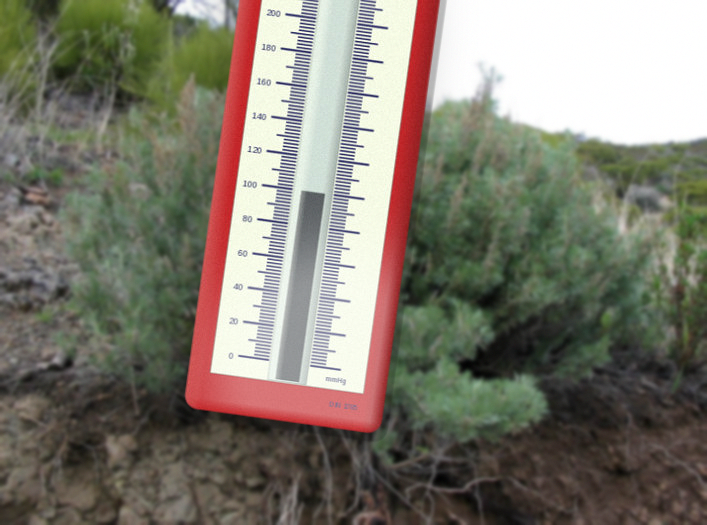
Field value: 100; mmHg
